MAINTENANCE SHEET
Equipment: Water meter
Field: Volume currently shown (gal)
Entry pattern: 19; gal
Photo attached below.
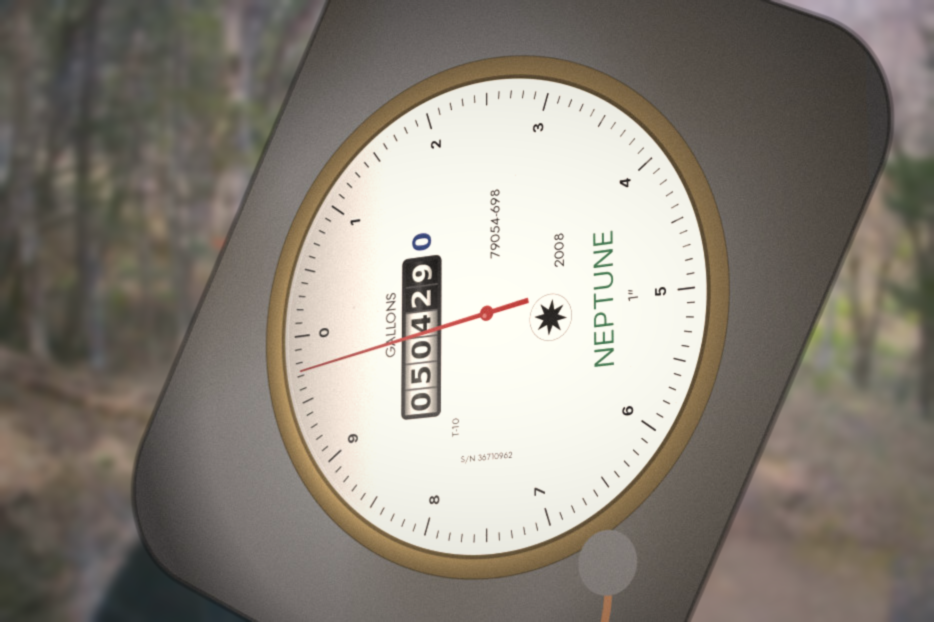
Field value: 504289.7; gal
